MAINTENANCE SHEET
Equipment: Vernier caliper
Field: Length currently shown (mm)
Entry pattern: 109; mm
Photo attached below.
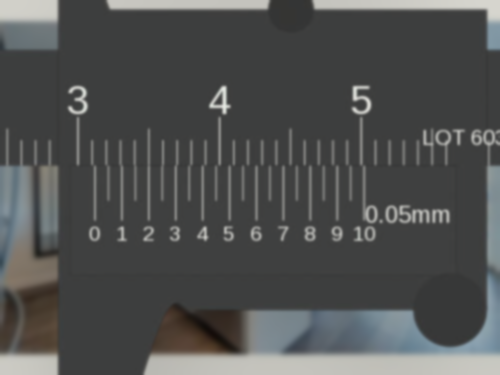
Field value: 31.2; mm
